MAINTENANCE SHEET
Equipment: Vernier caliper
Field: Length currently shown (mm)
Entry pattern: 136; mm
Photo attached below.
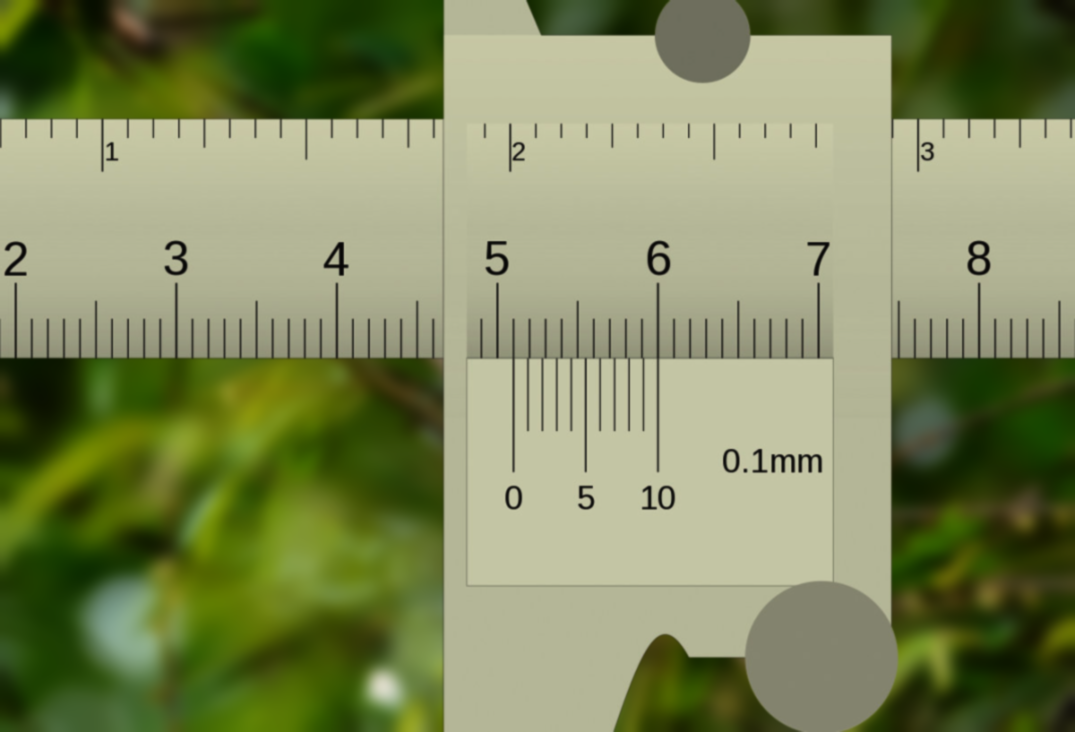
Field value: 51.0; mm
